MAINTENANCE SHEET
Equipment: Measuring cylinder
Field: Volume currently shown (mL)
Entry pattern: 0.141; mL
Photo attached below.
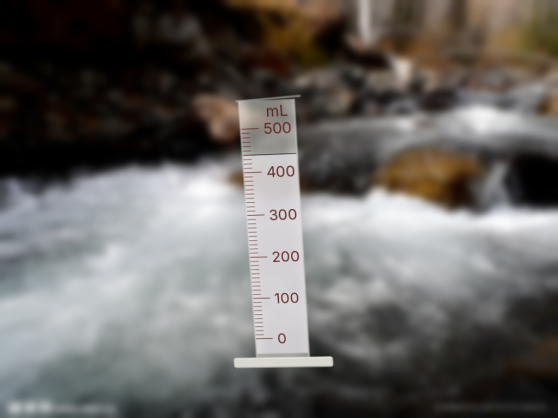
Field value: 440; mL
